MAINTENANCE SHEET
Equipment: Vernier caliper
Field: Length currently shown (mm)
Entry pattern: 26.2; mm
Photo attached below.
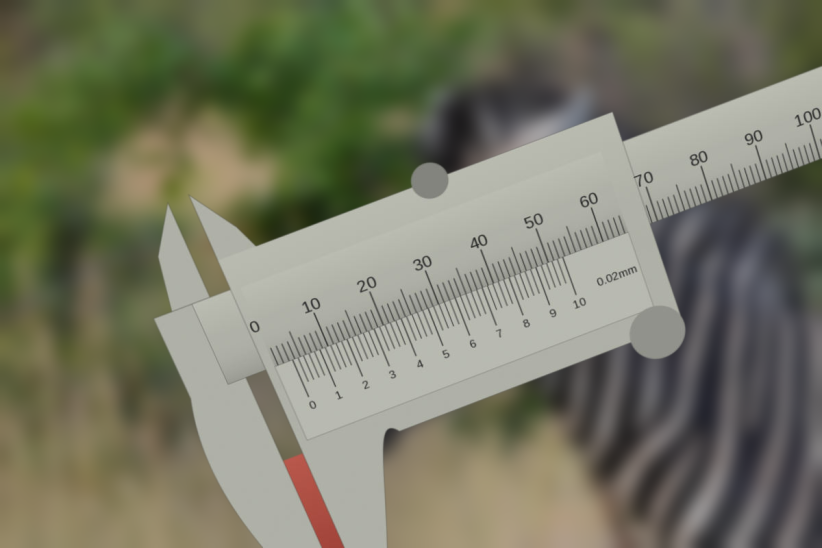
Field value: 3.6; mm
